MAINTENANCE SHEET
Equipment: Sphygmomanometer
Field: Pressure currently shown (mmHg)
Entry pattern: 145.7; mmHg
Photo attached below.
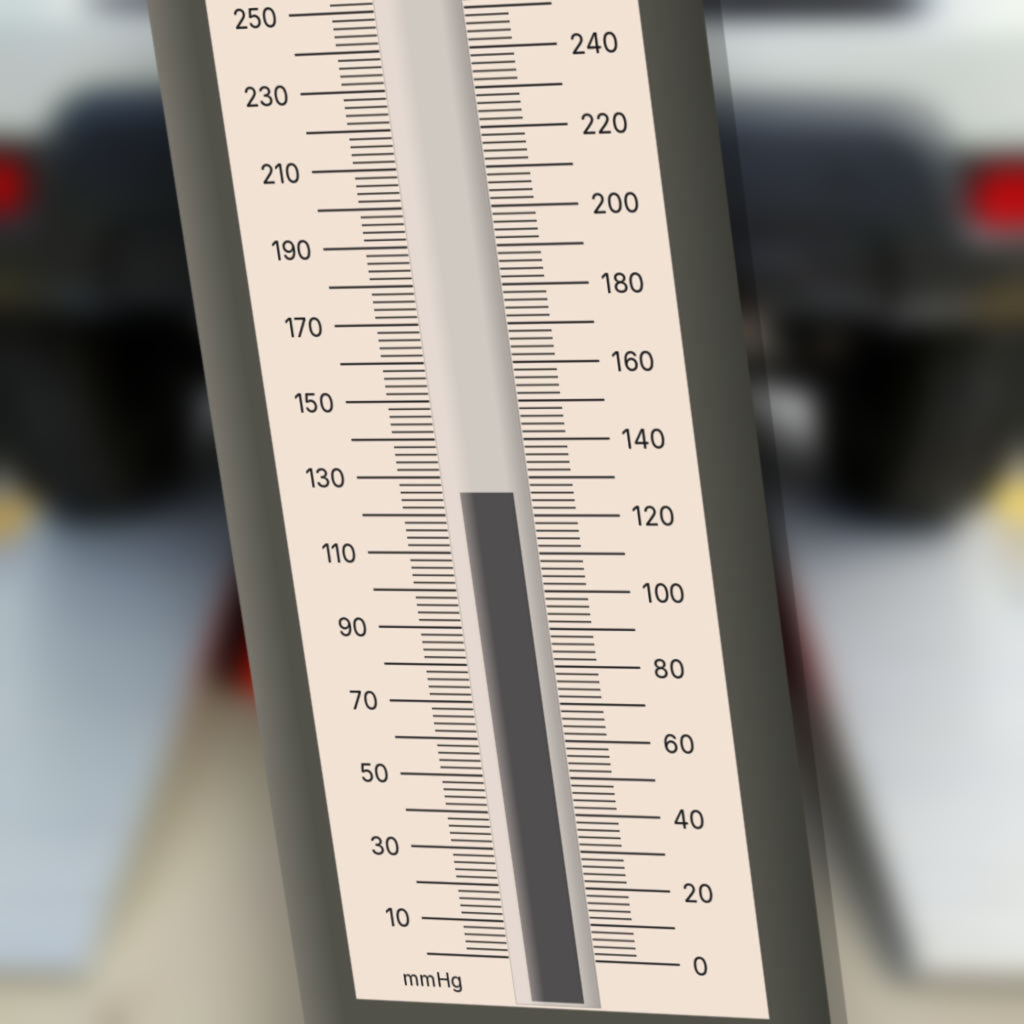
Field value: 126; mmHg
